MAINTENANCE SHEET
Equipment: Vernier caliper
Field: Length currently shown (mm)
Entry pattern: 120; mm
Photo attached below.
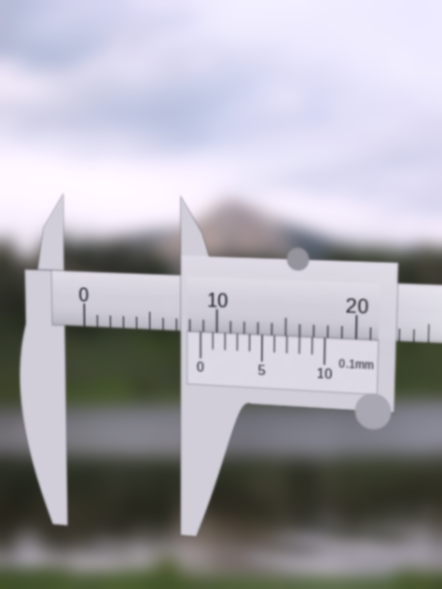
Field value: 8.8; mm
